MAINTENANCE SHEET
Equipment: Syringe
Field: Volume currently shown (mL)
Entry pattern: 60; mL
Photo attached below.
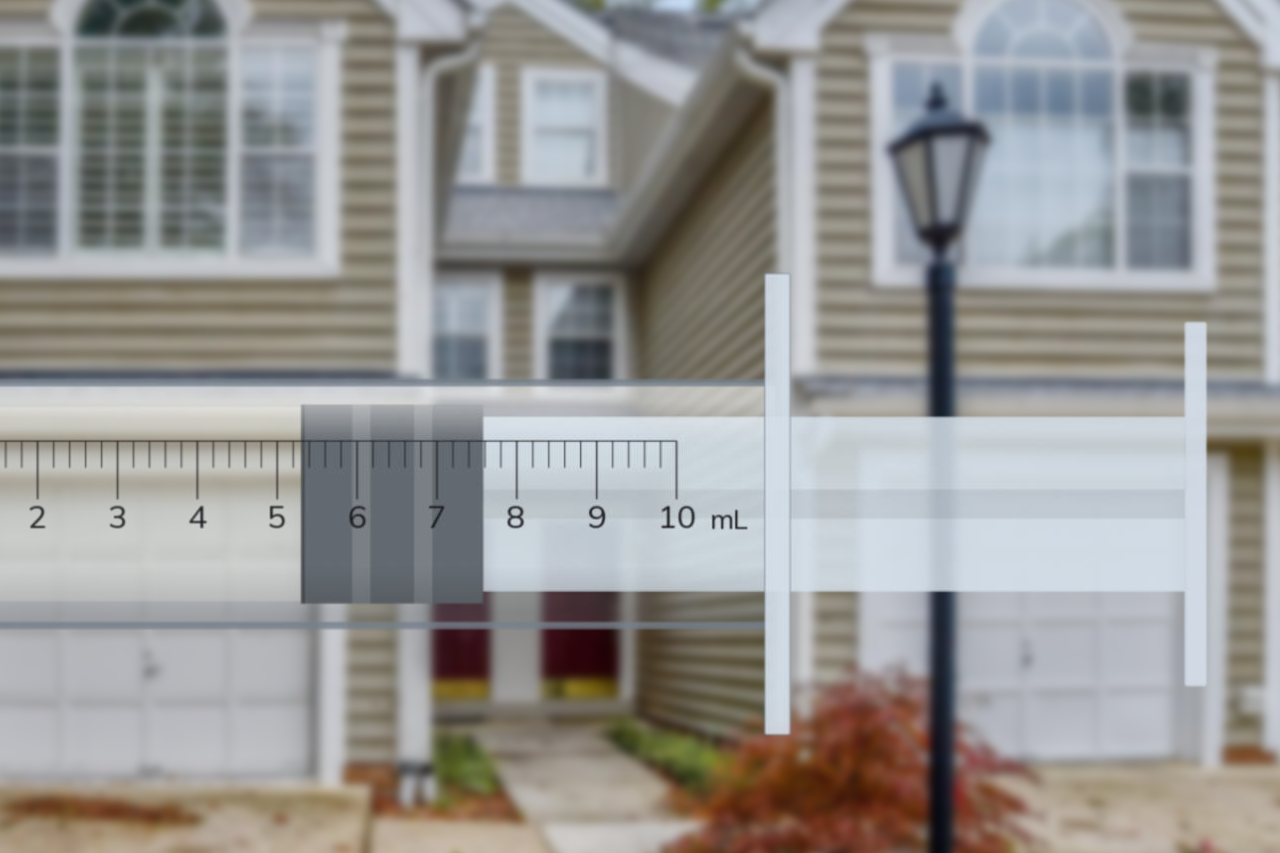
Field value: 5.3; mL
